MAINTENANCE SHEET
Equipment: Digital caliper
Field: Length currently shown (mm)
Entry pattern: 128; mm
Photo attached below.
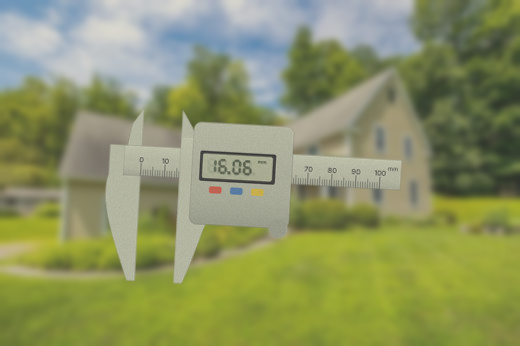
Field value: 16.06; mm
